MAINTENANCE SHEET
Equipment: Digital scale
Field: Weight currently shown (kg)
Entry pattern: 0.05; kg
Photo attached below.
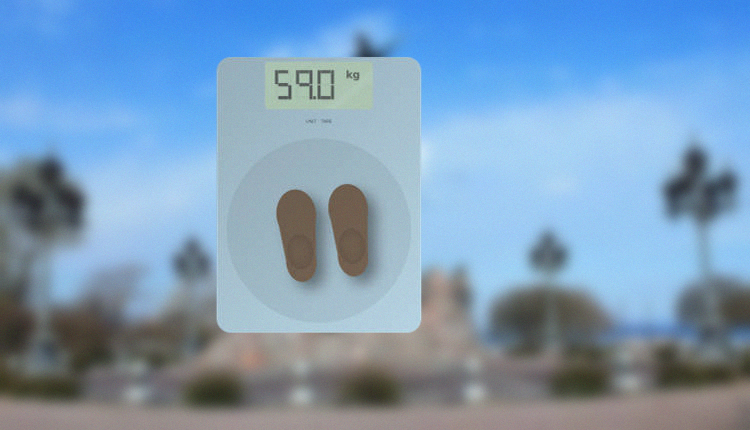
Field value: 59.0; kg
